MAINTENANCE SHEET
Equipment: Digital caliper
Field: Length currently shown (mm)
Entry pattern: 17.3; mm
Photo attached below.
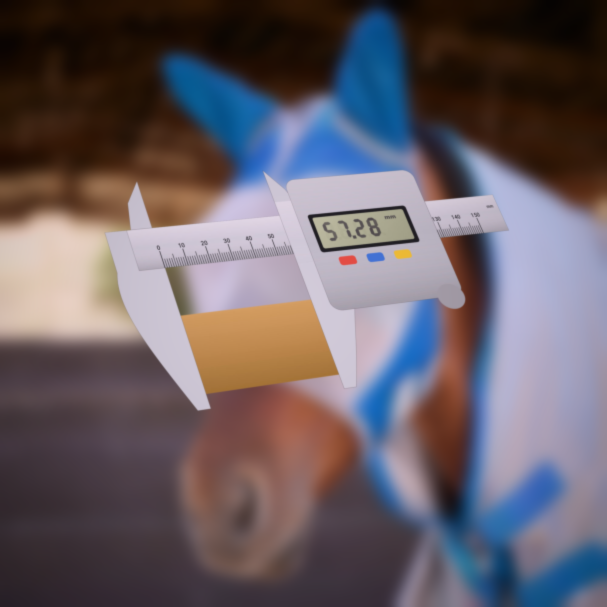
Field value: 57.28; mm
